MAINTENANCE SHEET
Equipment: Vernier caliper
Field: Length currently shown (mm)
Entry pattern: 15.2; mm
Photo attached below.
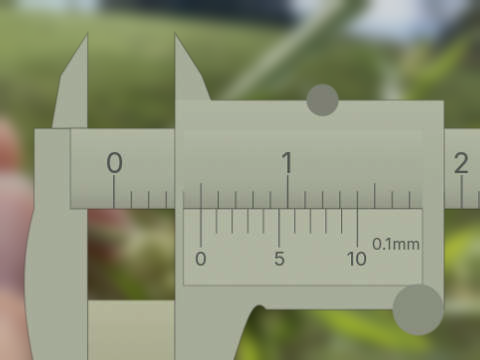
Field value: 5.0; mm
